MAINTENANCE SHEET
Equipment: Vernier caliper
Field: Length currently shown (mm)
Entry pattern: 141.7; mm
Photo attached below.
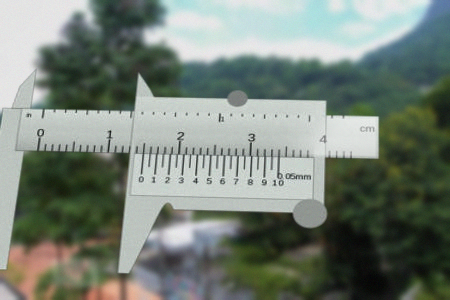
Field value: 15.0; mm
